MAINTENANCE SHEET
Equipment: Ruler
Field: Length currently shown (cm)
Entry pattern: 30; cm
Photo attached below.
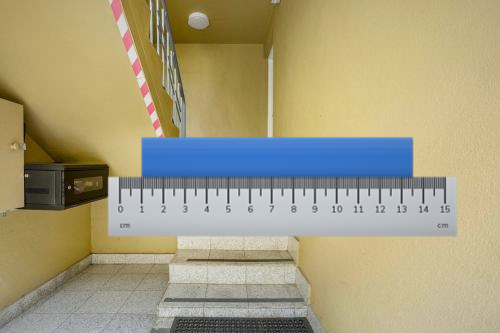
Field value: 12.5; cm
